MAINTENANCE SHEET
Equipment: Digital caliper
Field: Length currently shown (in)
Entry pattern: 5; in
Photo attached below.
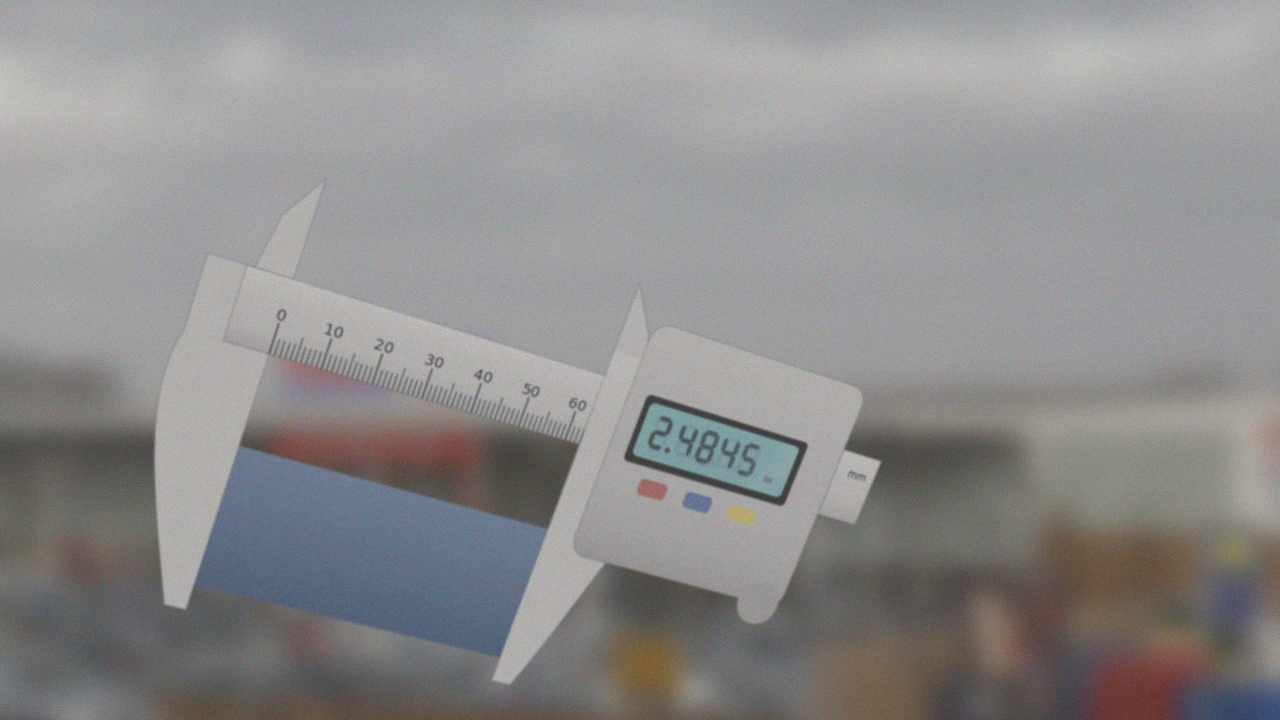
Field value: 2.4845; in
